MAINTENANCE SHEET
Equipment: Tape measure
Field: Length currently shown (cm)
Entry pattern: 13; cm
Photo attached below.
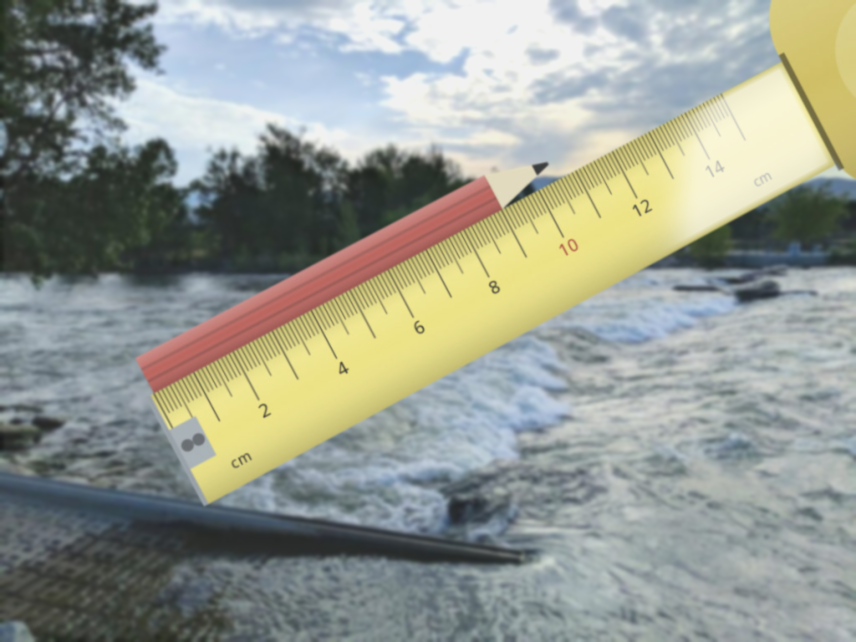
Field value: 10.5; cm
